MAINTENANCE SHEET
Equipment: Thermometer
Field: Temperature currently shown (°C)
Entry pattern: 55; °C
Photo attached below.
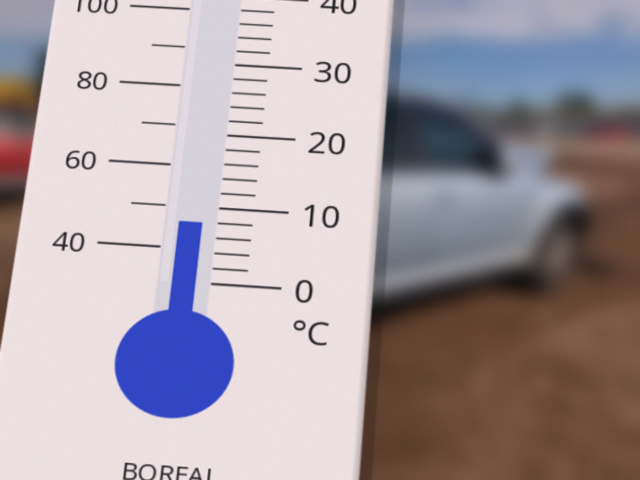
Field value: 8; °C
